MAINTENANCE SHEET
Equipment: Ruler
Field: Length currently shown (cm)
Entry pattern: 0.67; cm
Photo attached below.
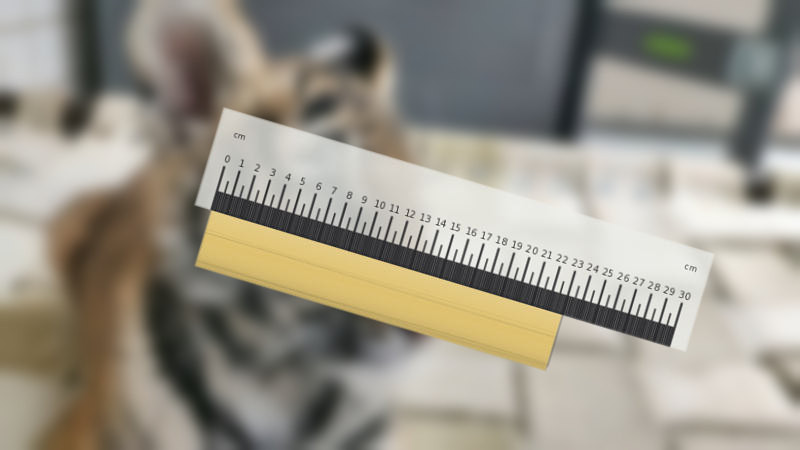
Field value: 23; cm
